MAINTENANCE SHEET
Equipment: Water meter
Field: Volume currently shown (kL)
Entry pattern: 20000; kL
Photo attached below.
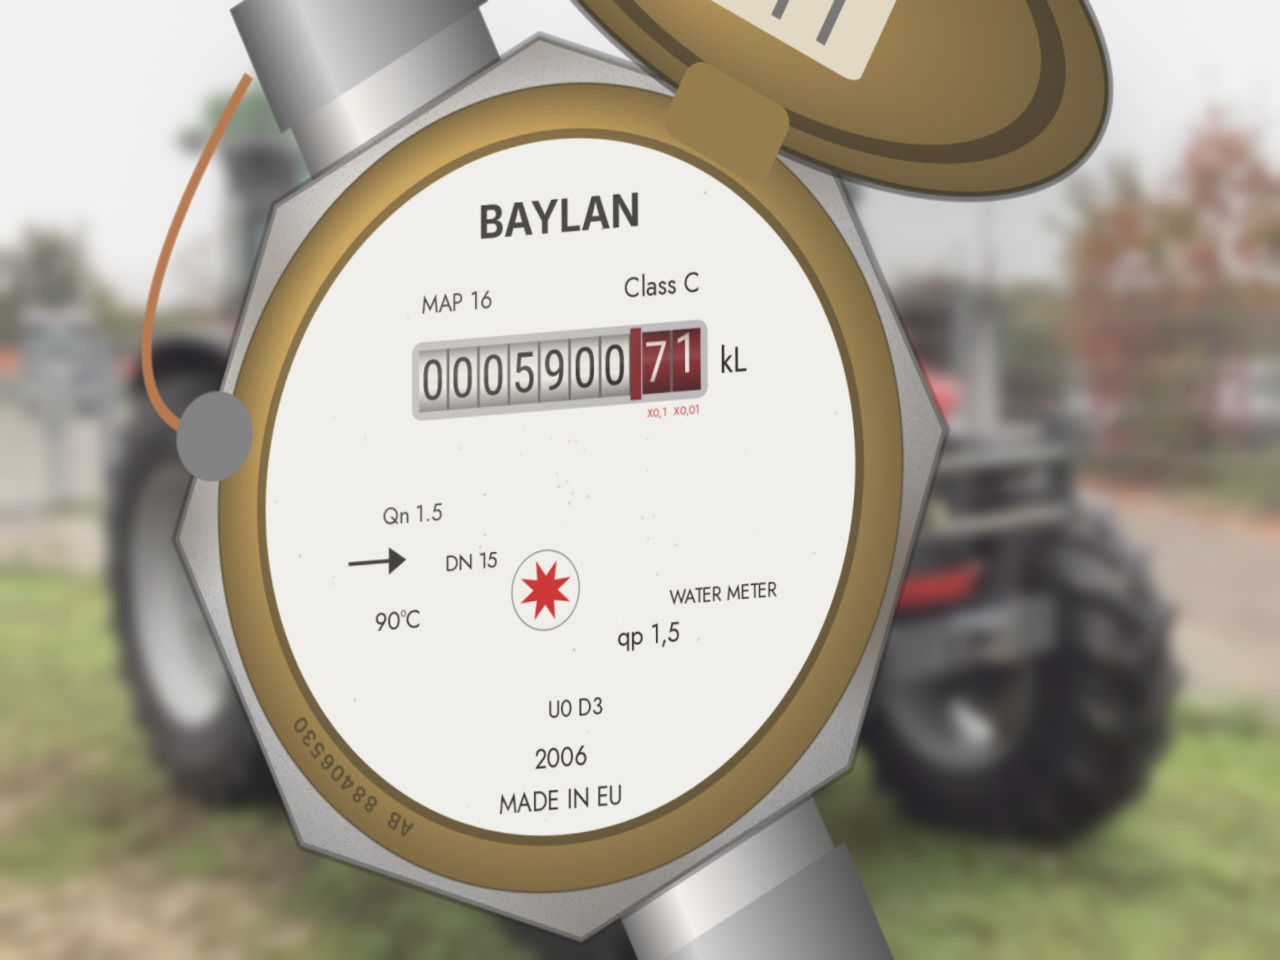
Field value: 5900.71; kL
